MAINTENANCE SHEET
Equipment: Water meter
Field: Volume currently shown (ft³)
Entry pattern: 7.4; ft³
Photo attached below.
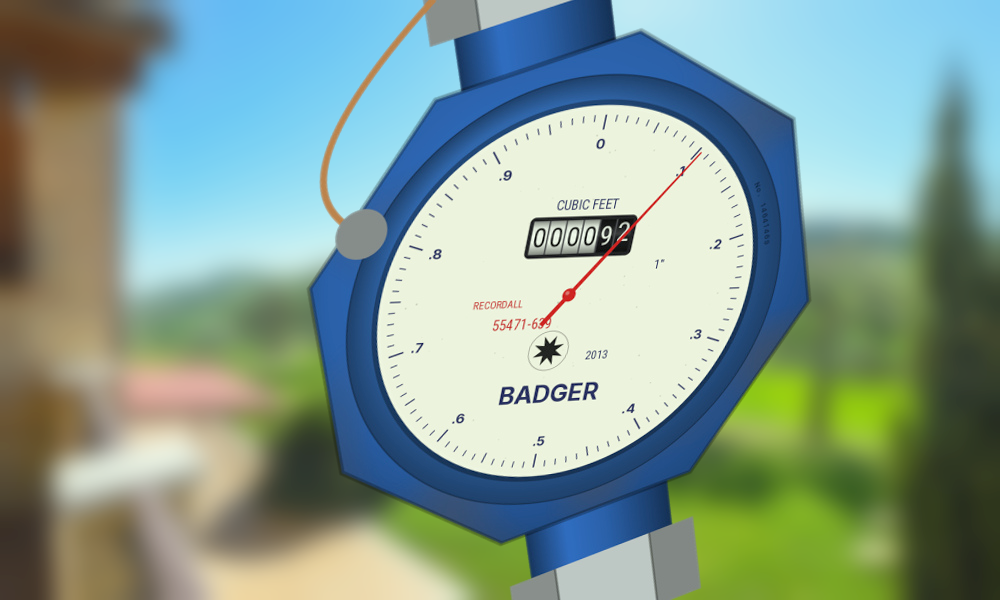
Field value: 92.10; ft³
